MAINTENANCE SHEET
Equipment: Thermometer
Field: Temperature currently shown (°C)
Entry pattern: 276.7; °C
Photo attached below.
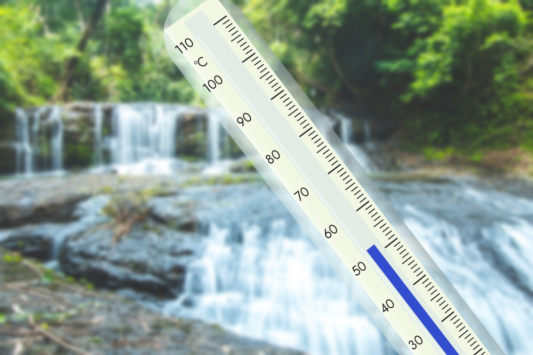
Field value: 52; °C
